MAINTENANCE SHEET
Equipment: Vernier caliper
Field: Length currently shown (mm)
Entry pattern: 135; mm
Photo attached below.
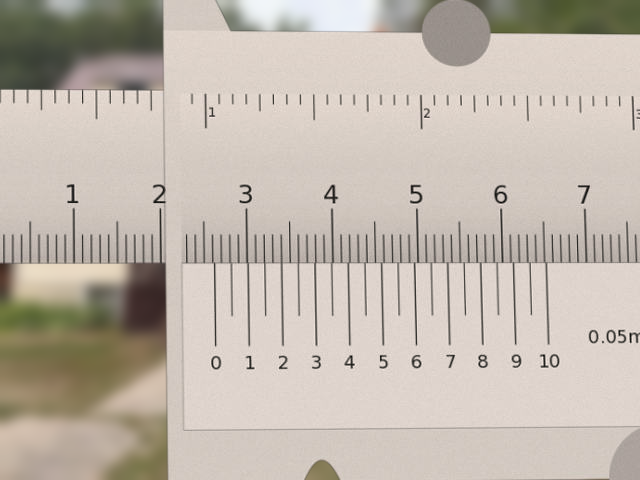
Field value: 26.2; mm
